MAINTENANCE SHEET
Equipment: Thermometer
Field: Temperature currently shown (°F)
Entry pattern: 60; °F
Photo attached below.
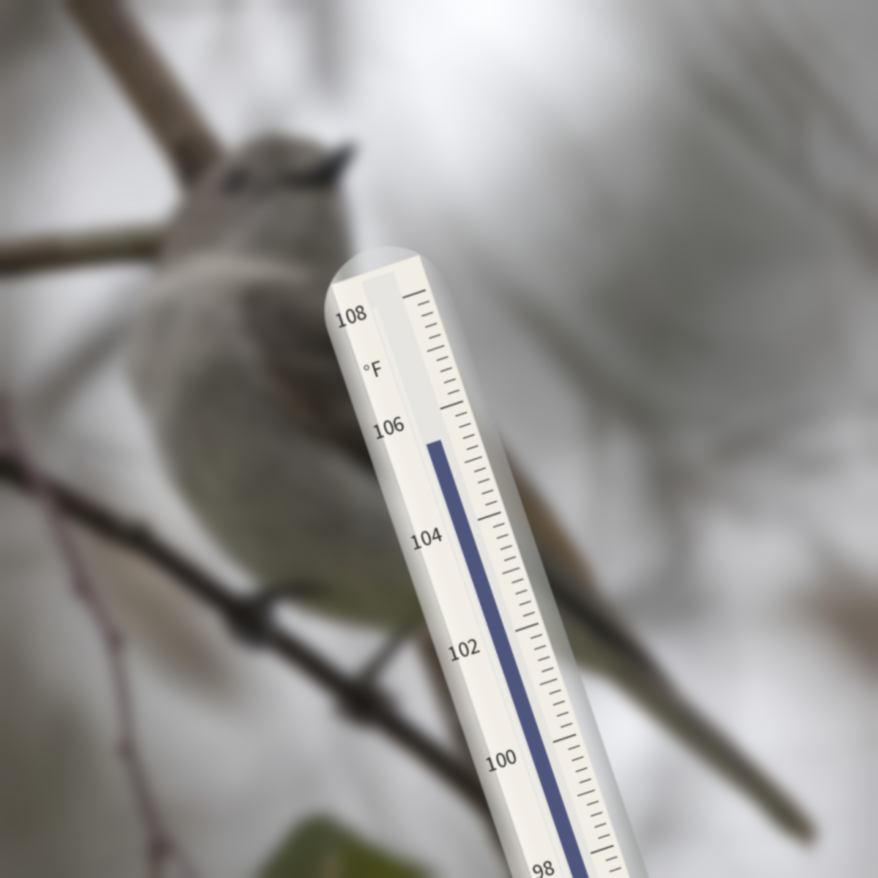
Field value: 105.5; °F
